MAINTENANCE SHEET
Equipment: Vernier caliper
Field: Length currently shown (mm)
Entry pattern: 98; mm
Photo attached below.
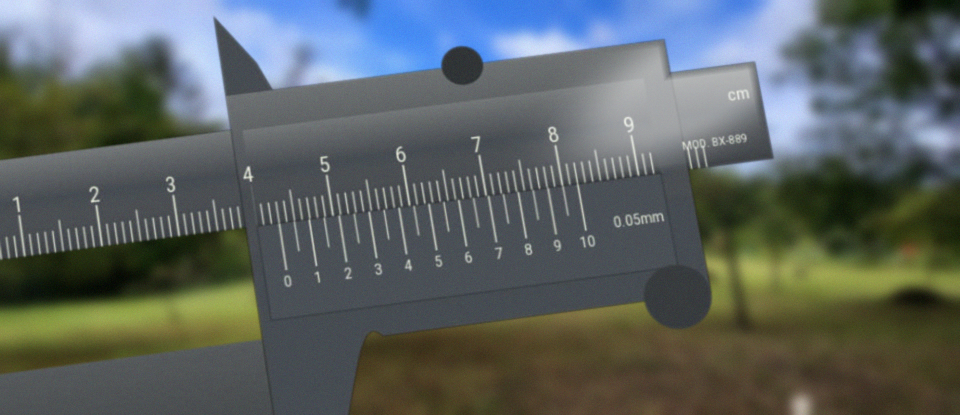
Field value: 43.0; mm
